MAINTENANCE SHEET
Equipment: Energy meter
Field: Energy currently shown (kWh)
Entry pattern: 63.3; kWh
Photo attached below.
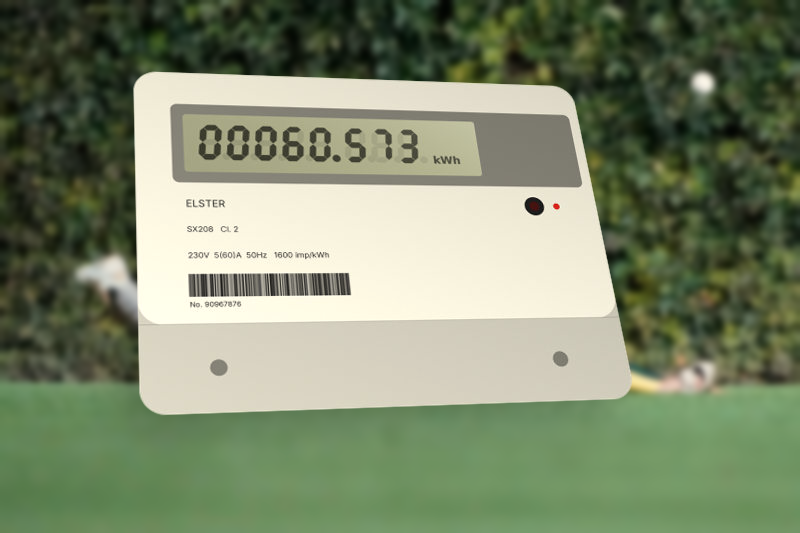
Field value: 60.573; kWh
